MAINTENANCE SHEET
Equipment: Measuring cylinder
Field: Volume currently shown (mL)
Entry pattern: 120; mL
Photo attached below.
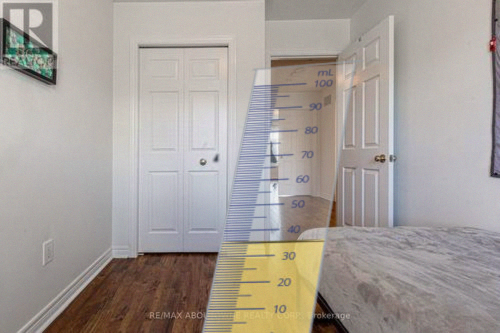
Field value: 35; mL
